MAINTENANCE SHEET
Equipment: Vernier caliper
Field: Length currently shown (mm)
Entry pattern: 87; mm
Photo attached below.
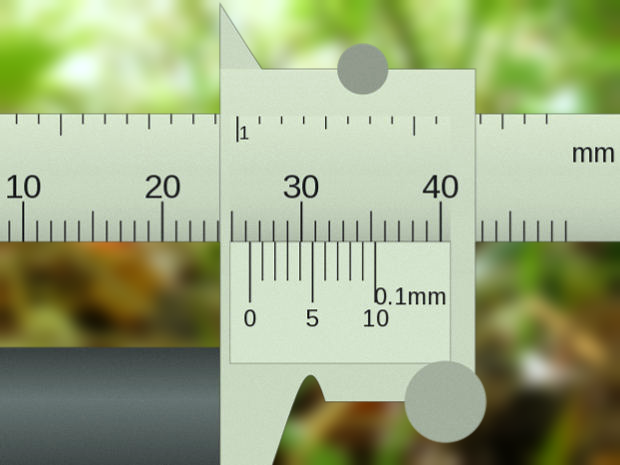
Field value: 26.3; mm
